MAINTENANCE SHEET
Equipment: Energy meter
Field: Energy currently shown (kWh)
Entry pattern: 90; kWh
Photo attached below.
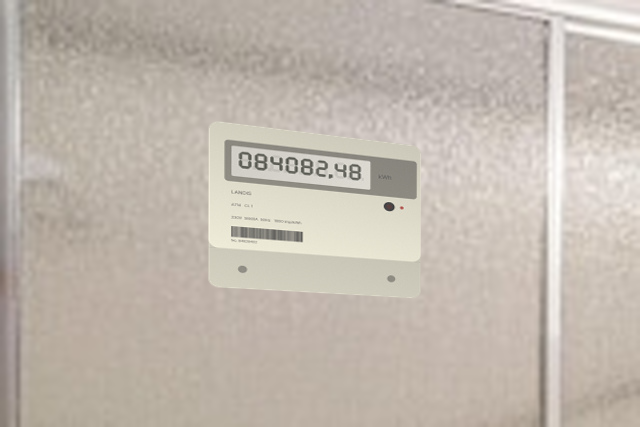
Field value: 84082.48; kWh
